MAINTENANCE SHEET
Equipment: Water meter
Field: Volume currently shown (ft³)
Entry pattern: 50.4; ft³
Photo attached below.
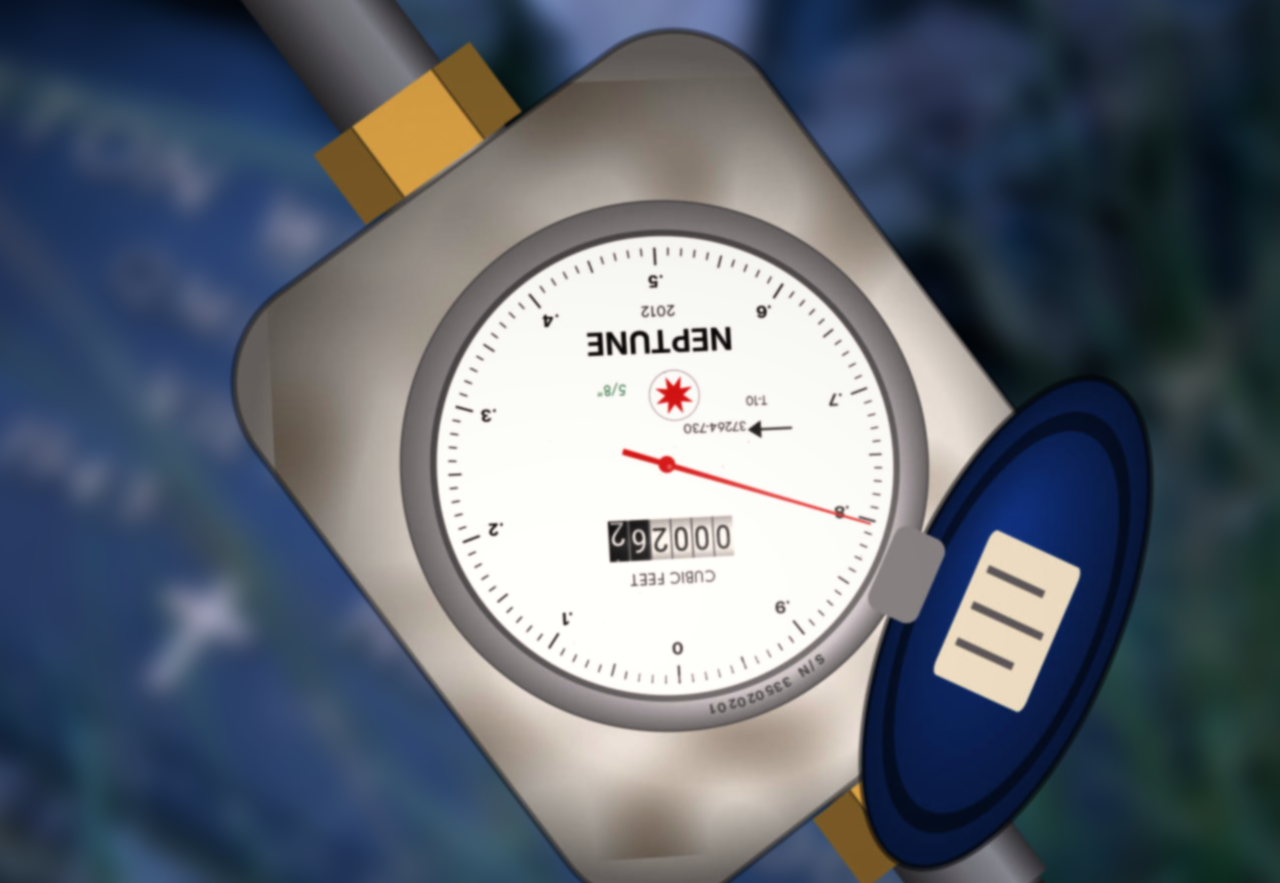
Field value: 261.80; ft³
